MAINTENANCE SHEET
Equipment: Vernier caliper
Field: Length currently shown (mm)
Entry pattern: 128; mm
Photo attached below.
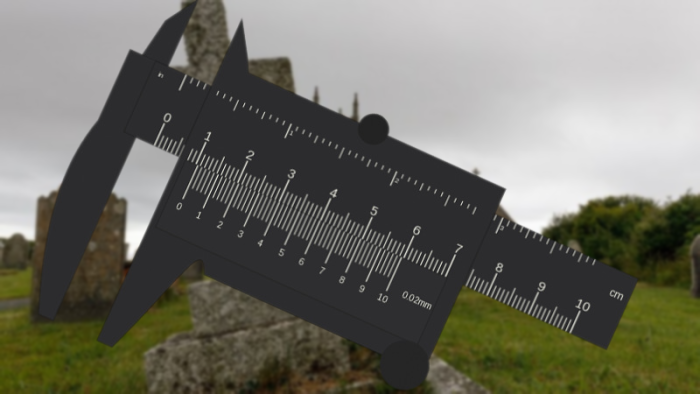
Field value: 10.5; mm
